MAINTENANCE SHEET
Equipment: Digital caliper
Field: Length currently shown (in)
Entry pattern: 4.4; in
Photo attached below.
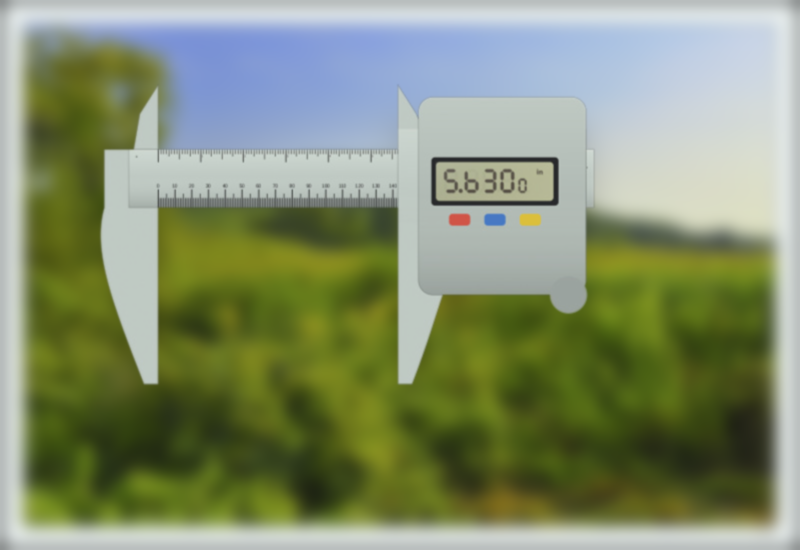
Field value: 5.6300; in
